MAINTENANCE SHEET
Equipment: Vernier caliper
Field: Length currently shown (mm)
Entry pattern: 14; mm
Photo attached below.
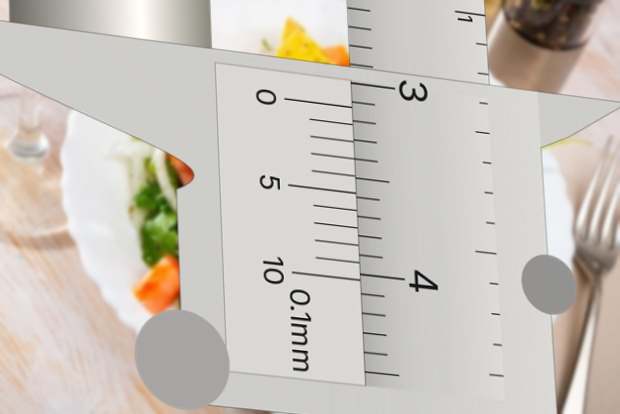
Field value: 31.3; mm
